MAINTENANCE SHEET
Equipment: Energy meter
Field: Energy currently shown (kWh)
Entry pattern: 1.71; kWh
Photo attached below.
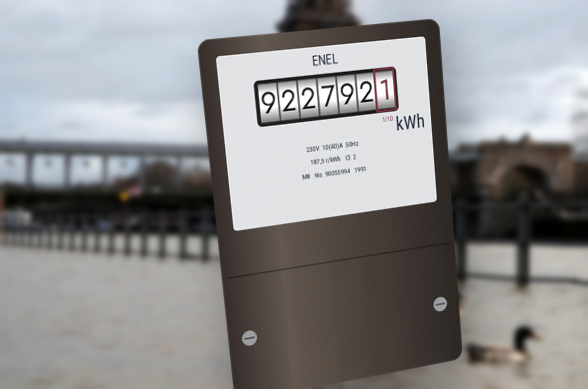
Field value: 922792.1; kWh
